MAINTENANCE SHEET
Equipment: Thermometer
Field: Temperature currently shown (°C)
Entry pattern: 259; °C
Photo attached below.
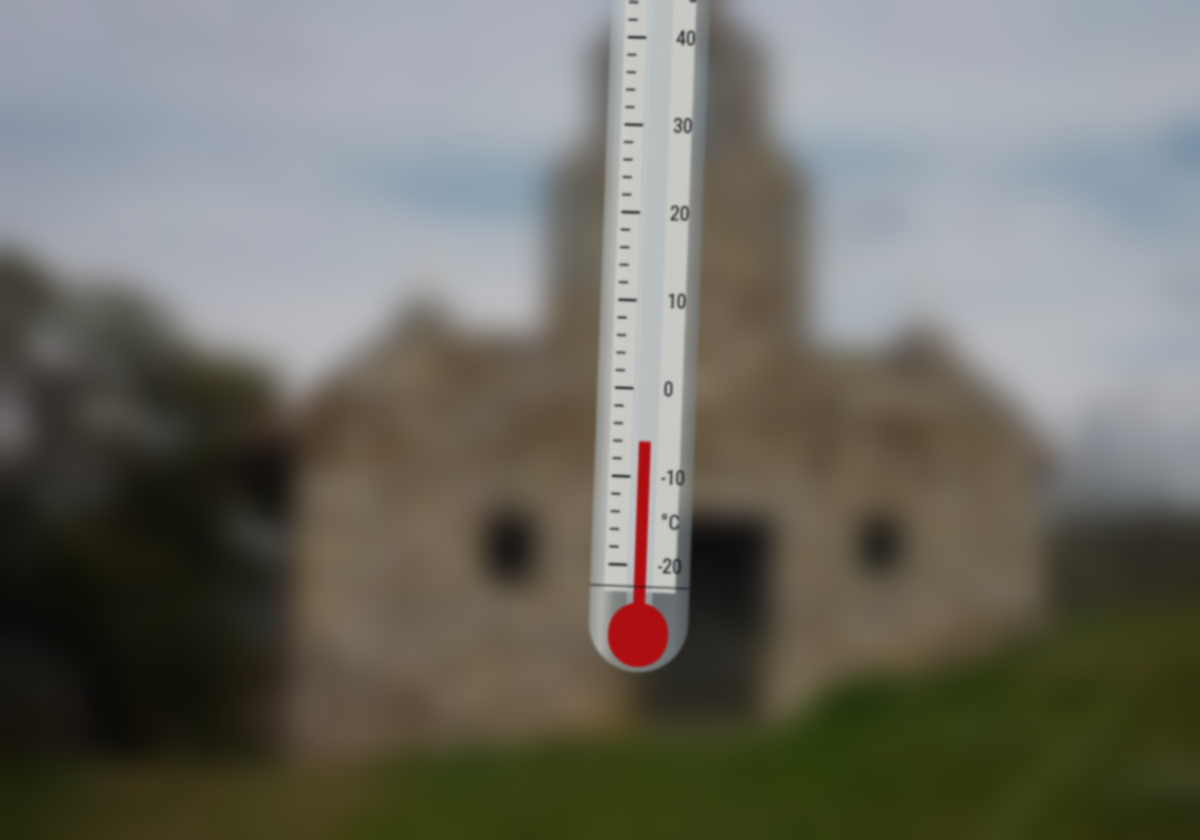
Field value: -6; °C
